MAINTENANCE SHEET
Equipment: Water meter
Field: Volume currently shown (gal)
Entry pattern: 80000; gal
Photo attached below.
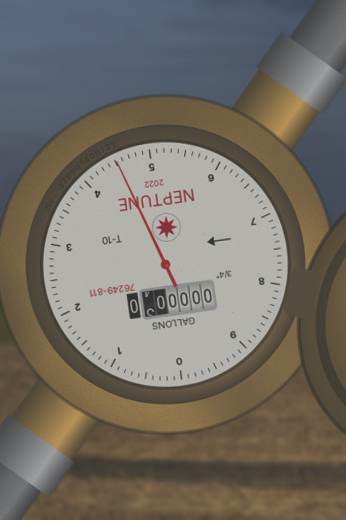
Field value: 34.5; gal
